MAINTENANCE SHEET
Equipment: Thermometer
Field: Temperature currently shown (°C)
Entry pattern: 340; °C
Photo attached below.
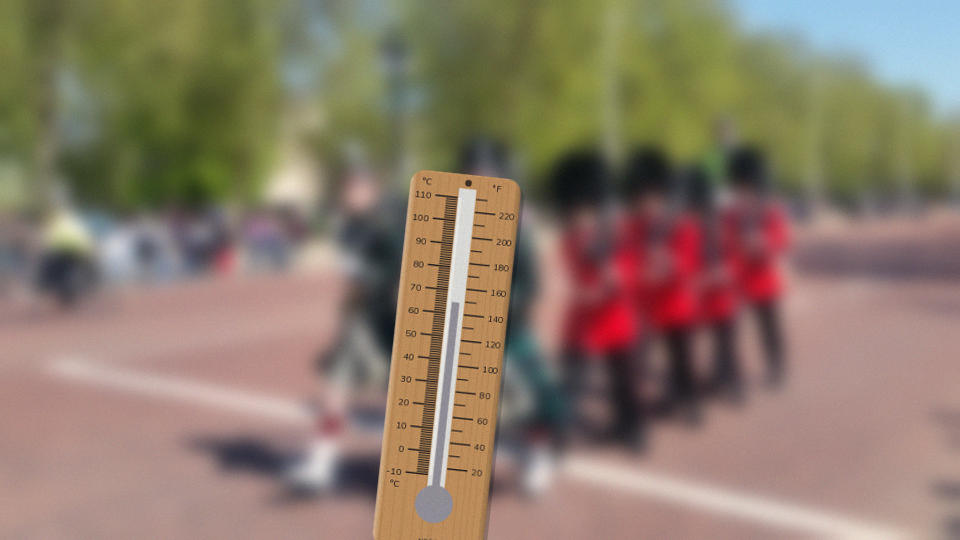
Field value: 65; °C
